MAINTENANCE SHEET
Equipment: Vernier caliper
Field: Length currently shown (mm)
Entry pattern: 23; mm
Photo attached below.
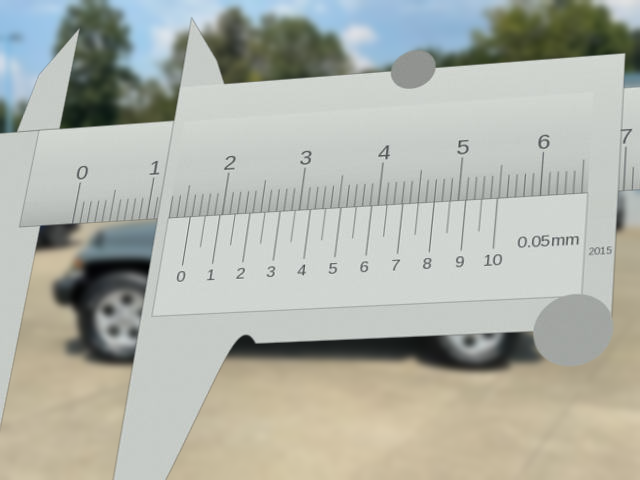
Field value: 15.8; mm
